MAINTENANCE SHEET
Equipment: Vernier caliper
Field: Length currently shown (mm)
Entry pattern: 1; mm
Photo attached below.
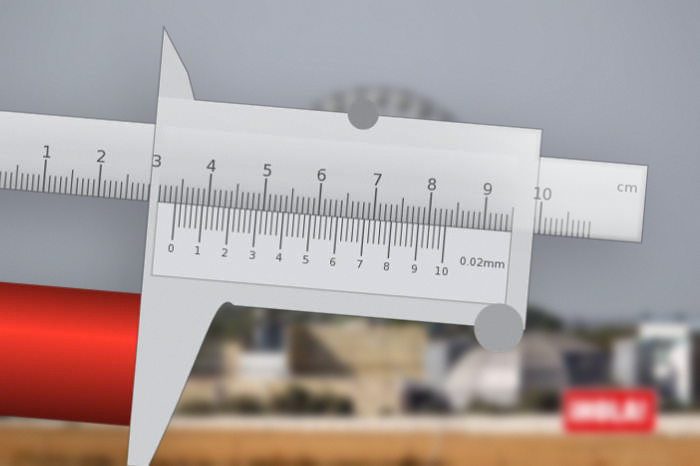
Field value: 34.0; mm
